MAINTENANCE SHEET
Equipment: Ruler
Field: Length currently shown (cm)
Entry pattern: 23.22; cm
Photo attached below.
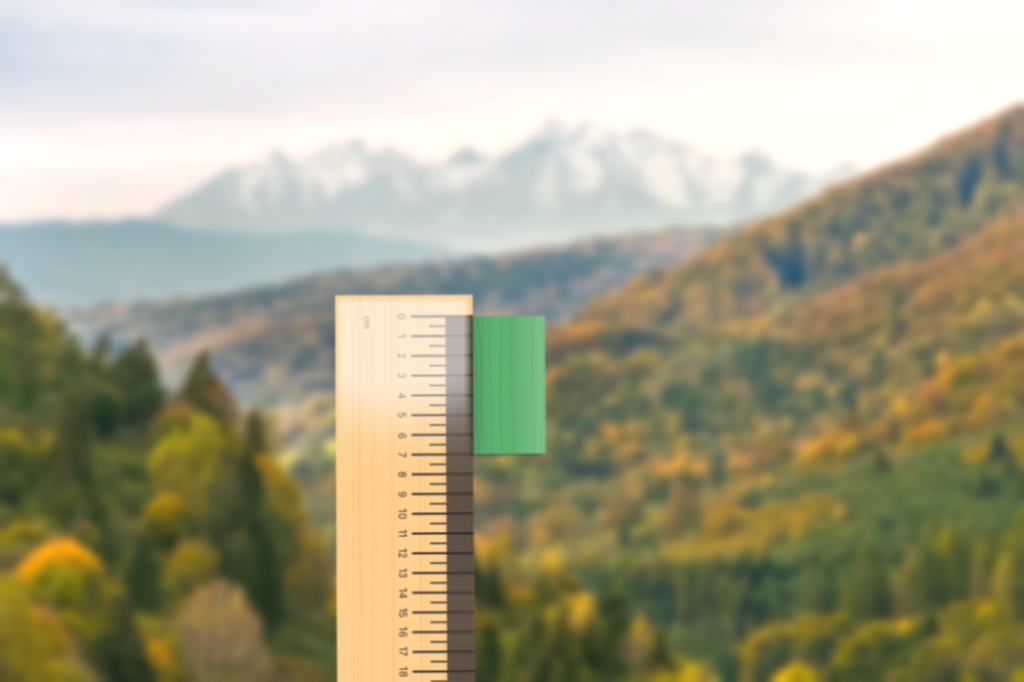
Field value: 7; cm
